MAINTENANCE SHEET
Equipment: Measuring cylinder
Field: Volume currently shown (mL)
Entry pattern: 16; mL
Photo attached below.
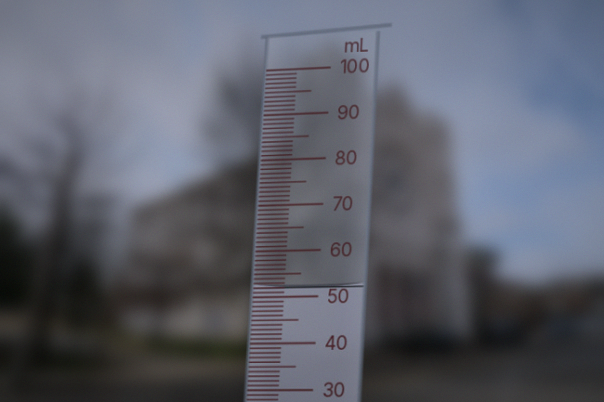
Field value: 52; mL
